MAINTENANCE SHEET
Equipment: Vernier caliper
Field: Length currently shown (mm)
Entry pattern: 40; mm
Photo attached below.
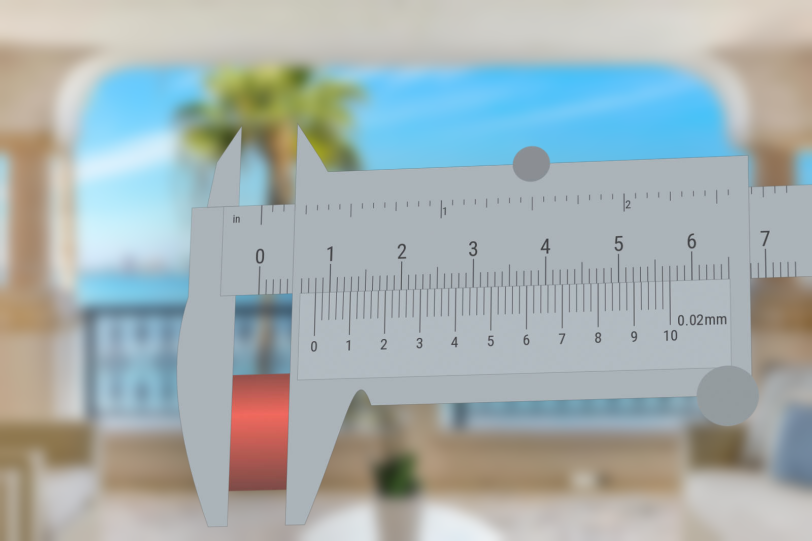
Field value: 8.0; mm
